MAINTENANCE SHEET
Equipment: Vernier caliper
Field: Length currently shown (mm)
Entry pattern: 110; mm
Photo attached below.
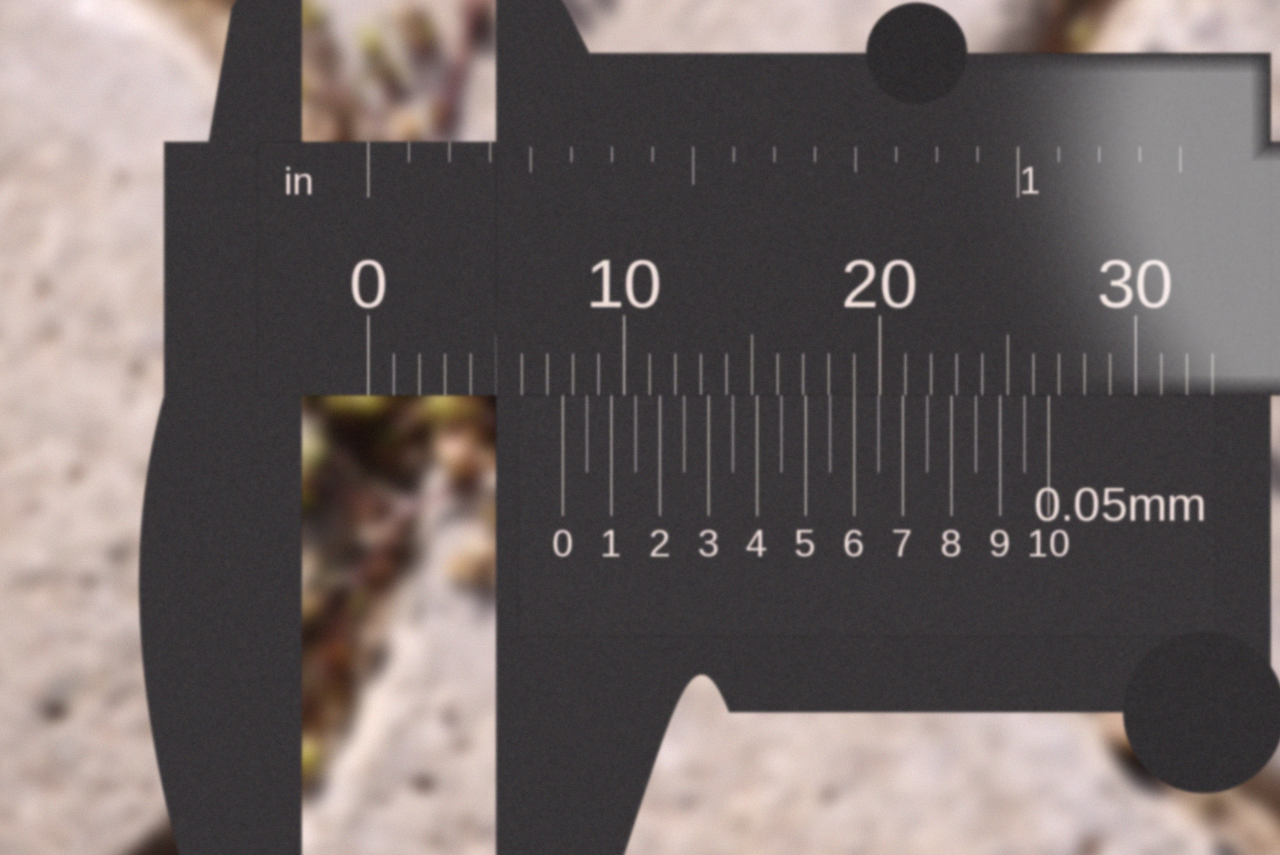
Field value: 7.6; mm
